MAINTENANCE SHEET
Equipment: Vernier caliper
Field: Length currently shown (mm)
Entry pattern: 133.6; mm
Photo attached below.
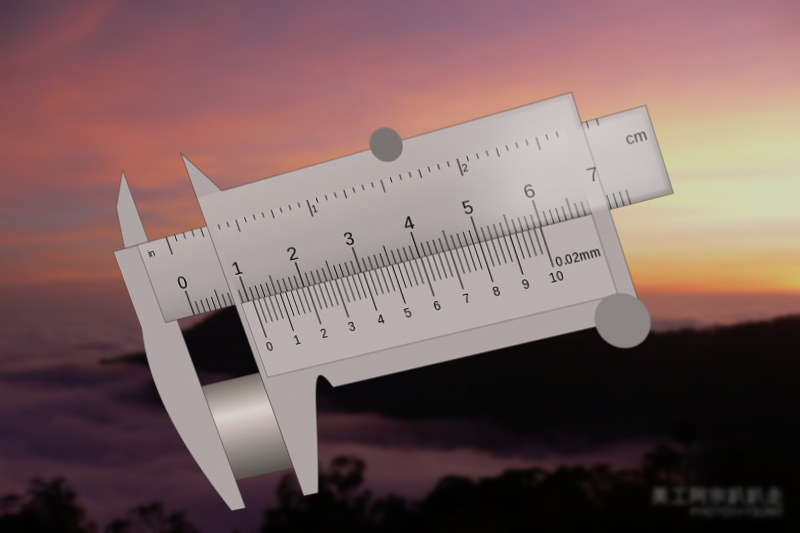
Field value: 10.8; mm
